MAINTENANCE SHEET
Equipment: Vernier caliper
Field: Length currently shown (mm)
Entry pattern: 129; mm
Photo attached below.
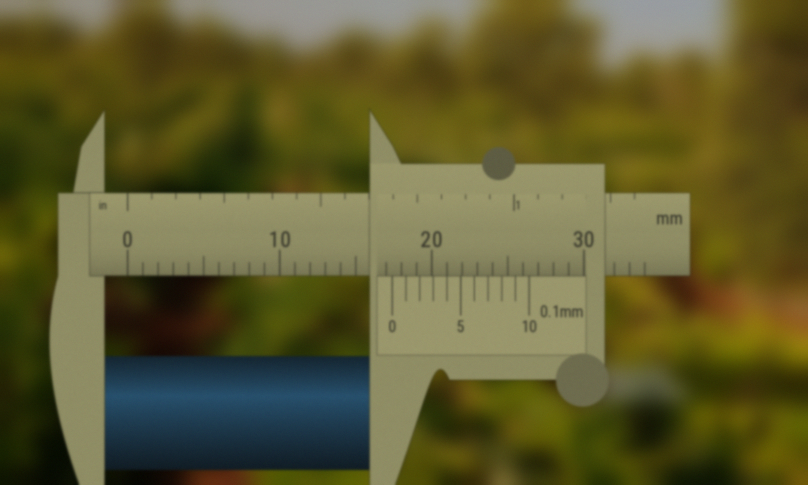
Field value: 17.4; mm
